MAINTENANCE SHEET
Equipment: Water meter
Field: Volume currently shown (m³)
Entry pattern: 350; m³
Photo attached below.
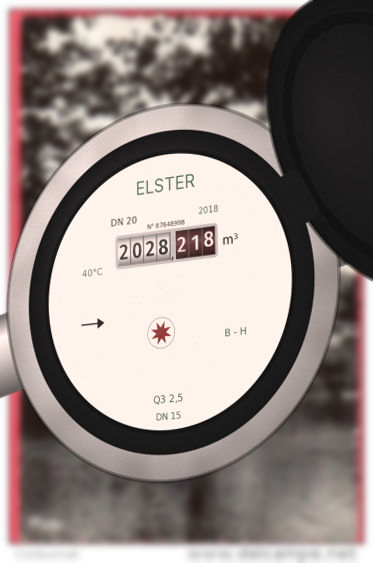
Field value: 2028.218; m³
